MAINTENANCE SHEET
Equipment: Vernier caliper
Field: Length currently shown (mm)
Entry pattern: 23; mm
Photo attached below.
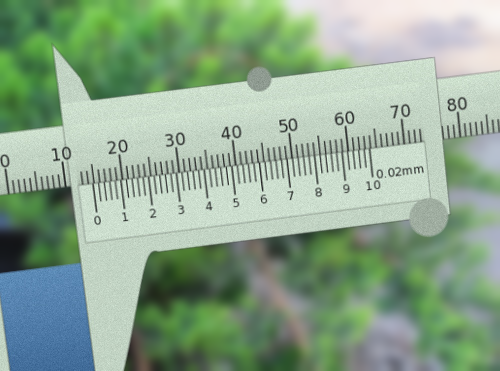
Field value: 14.8; mm
